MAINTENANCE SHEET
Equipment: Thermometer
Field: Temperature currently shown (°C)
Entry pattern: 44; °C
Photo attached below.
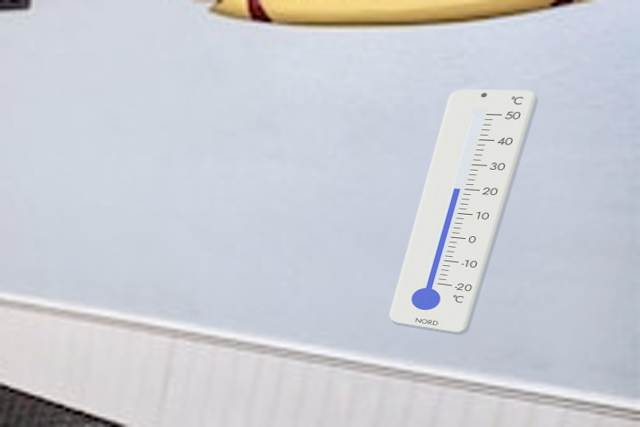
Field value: 20; °C
